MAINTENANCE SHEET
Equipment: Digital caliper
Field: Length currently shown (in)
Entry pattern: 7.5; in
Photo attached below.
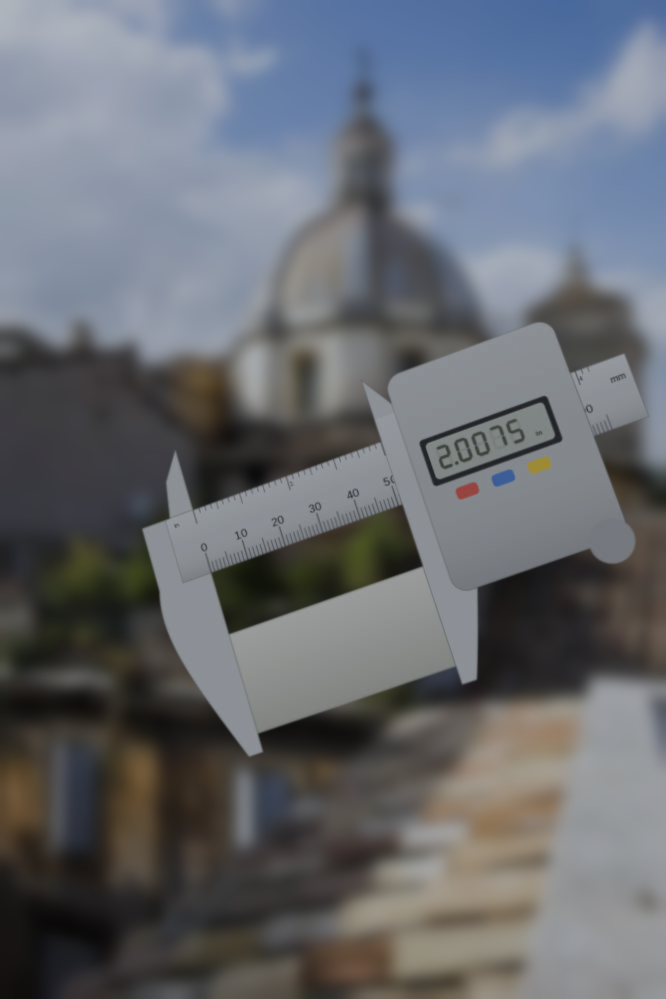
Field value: 2.0075; in
